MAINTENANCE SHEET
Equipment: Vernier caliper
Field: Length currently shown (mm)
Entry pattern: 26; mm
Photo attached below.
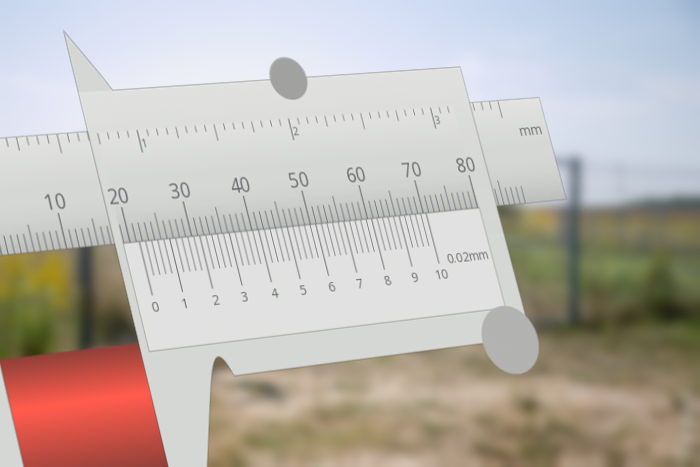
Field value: 21.5; mm
